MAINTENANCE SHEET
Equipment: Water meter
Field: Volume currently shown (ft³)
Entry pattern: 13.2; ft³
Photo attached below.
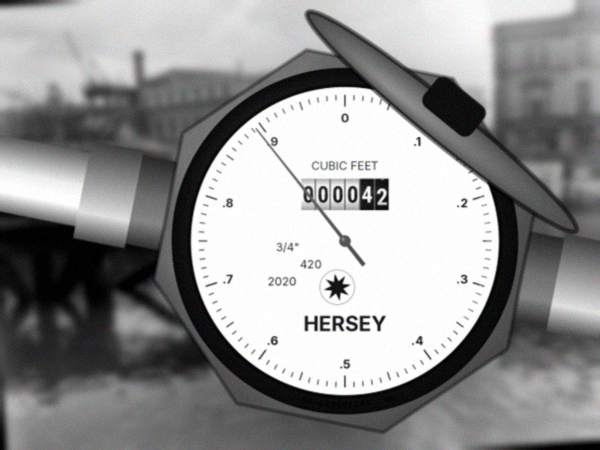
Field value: 41.89; ft³
